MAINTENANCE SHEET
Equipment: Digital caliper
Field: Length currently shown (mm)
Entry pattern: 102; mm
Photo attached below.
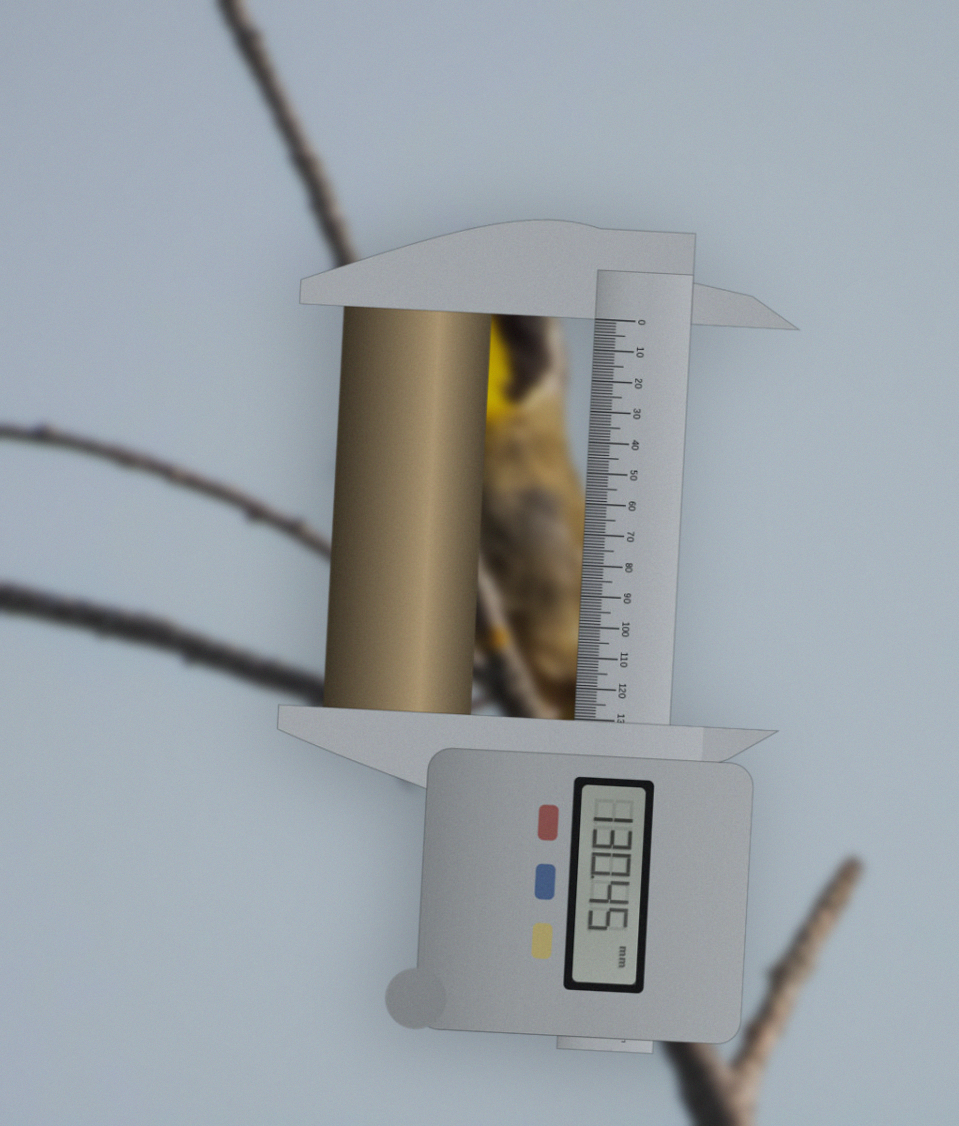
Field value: 130.45; mm
